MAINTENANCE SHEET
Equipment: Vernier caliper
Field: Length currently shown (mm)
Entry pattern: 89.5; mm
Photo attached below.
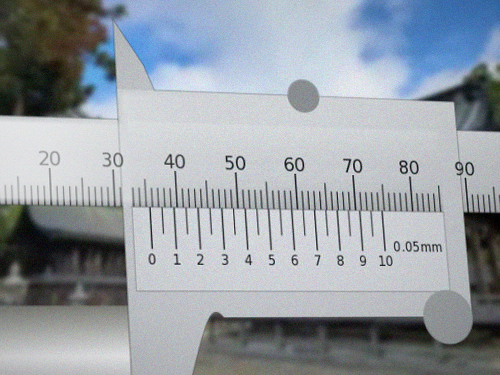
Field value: 35.6; mm
